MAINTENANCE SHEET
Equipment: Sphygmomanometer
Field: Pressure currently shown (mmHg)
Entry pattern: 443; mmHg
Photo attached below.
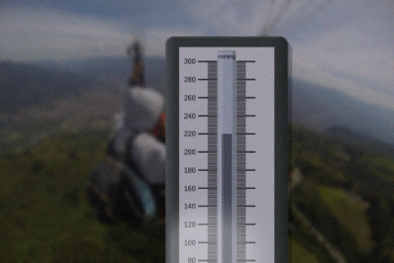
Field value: 220; mmHg
